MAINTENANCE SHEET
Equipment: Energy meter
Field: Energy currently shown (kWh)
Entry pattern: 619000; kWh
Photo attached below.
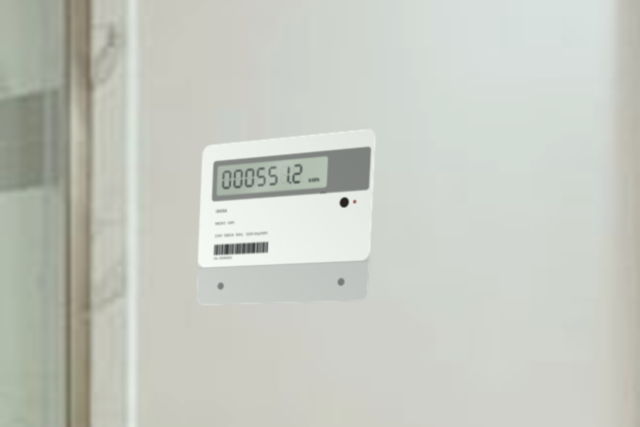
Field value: 551.2; kWh
